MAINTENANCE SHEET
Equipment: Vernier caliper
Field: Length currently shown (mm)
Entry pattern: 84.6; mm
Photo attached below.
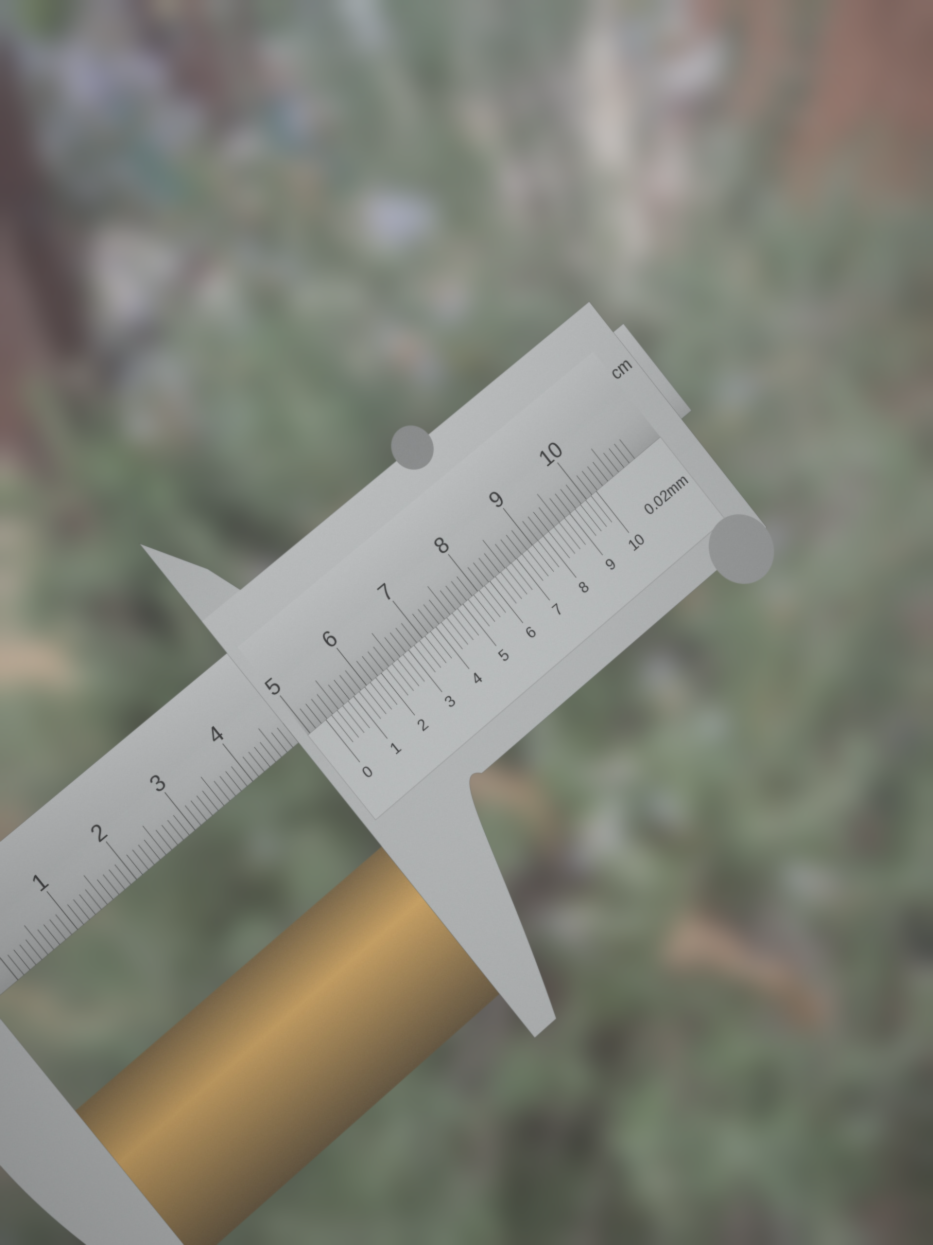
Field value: 52.8; mm
